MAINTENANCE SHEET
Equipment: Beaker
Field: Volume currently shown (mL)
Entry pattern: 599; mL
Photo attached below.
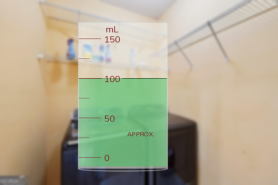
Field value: 100; mL
